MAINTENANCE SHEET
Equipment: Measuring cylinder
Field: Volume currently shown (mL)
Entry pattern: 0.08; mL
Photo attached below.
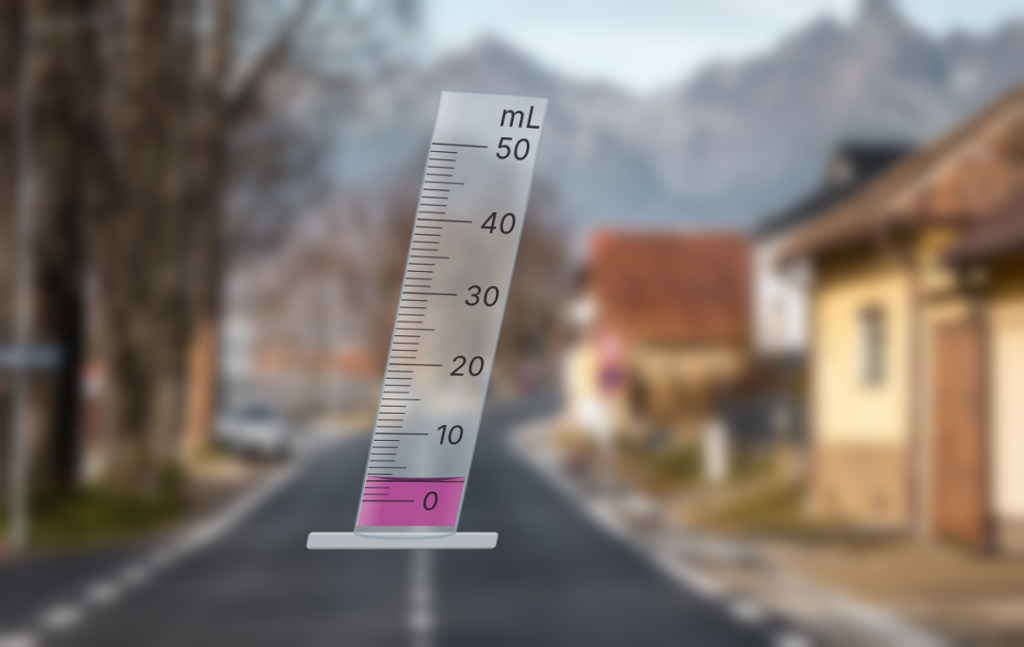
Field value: 3; mL
